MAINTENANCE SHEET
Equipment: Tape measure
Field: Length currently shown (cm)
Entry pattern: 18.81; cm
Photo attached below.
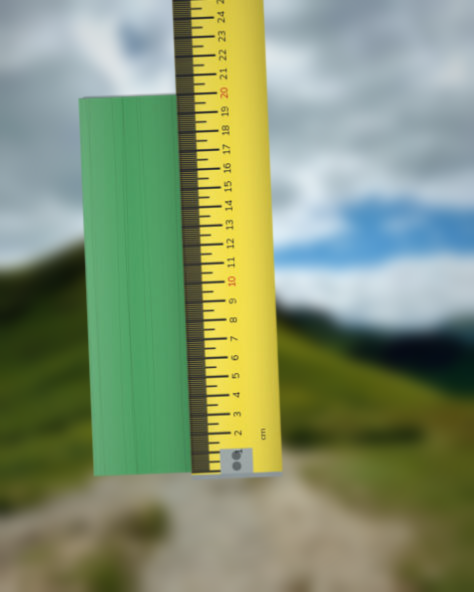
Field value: 20; cm
